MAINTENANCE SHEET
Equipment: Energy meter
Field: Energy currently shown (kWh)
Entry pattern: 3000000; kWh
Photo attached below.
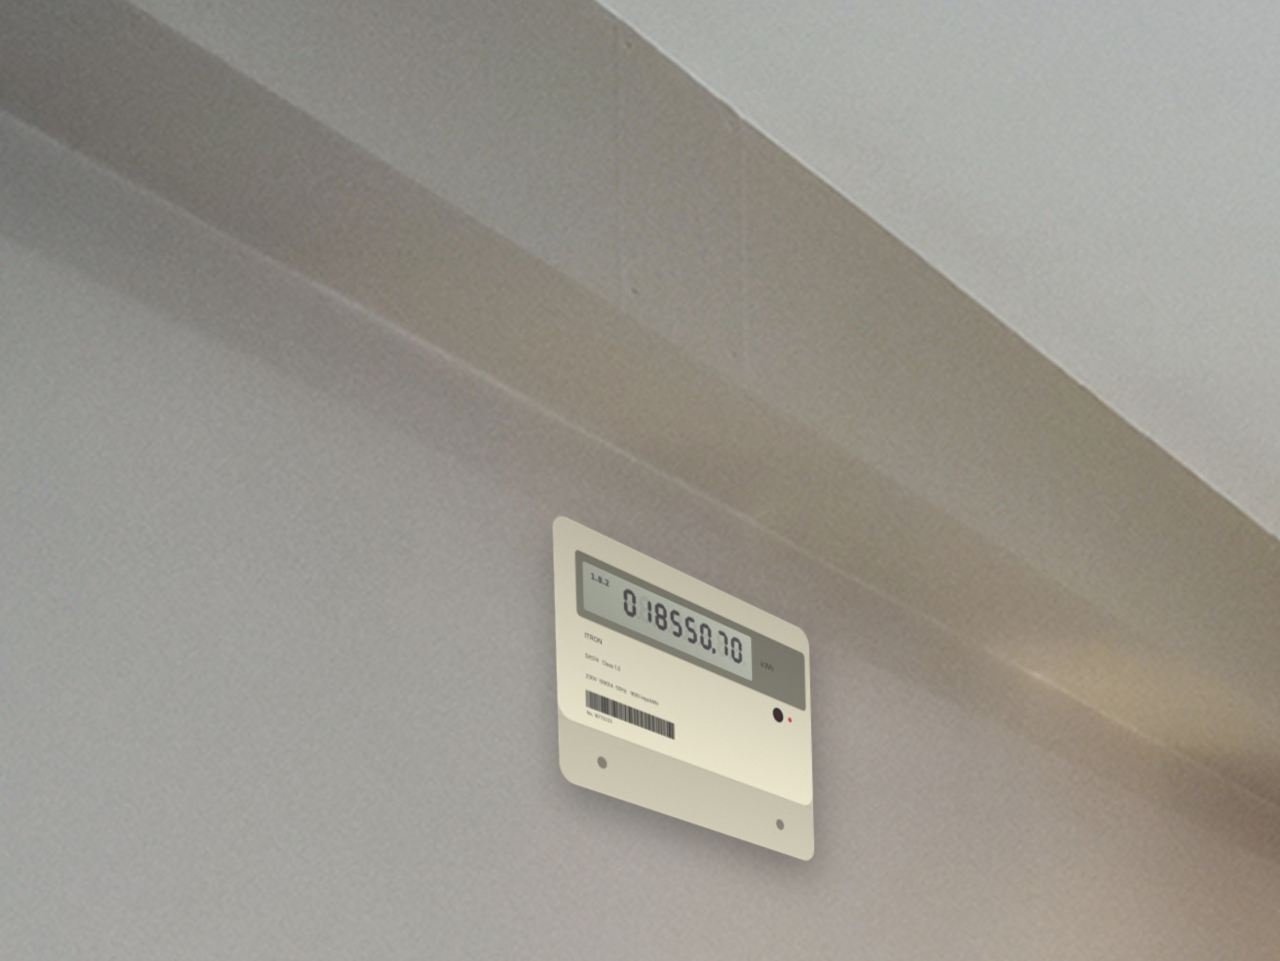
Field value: 18550.70; kWh
